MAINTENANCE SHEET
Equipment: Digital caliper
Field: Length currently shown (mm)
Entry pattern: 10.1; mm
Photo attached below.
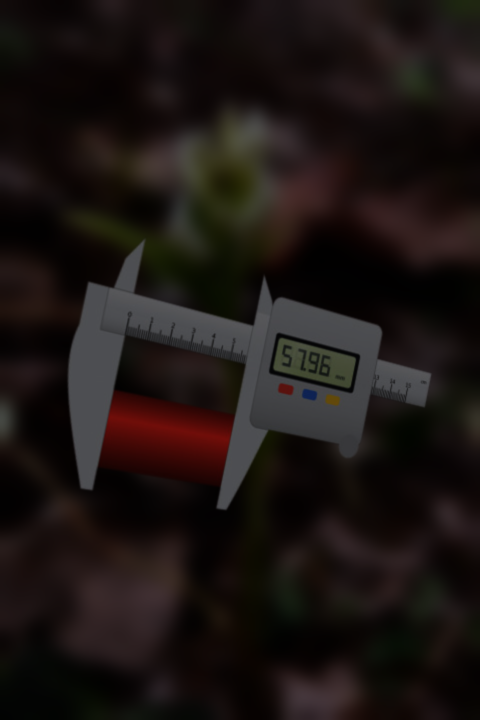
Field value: 57.96; mm
